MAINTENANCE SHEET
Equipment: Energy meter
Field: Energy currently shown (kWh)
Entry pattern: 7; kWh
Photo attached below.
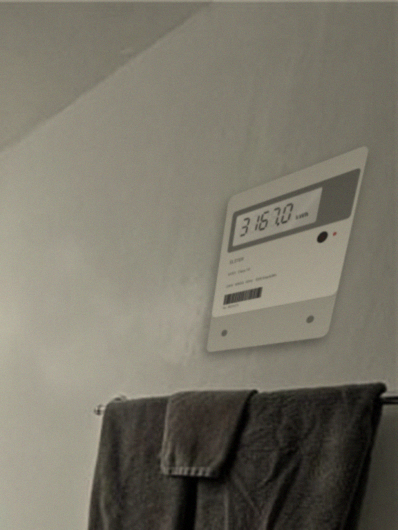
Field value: 3167.0; kWh
